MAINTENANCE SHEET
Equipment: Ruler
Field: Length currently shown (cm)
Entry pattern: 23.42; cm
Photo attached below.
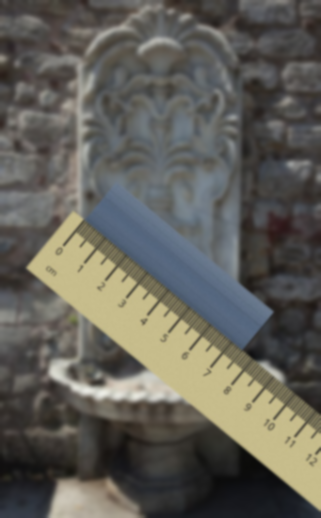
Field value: 7.5; cm
